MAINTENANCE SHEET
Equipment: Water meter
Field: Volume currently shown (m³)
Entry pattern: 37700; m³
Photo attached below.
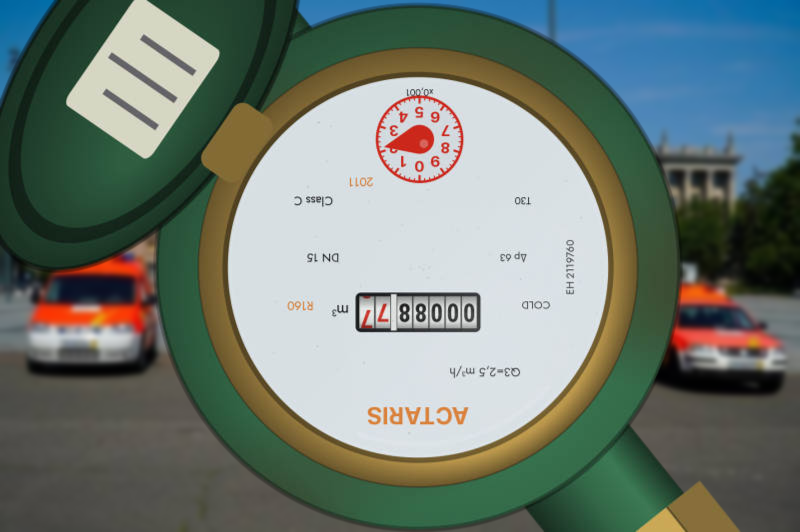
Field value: 88.772; m³
